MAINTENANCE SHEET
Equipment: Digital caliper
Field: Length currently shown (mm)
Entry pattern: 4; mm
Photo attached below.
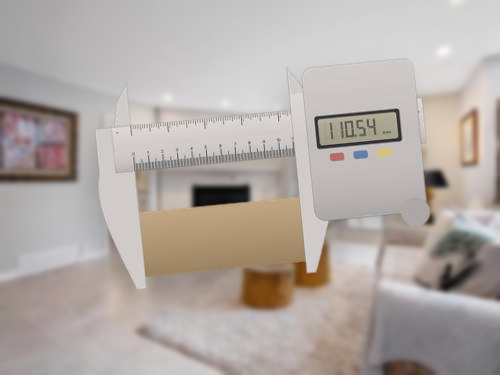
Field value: 110.54; mm
